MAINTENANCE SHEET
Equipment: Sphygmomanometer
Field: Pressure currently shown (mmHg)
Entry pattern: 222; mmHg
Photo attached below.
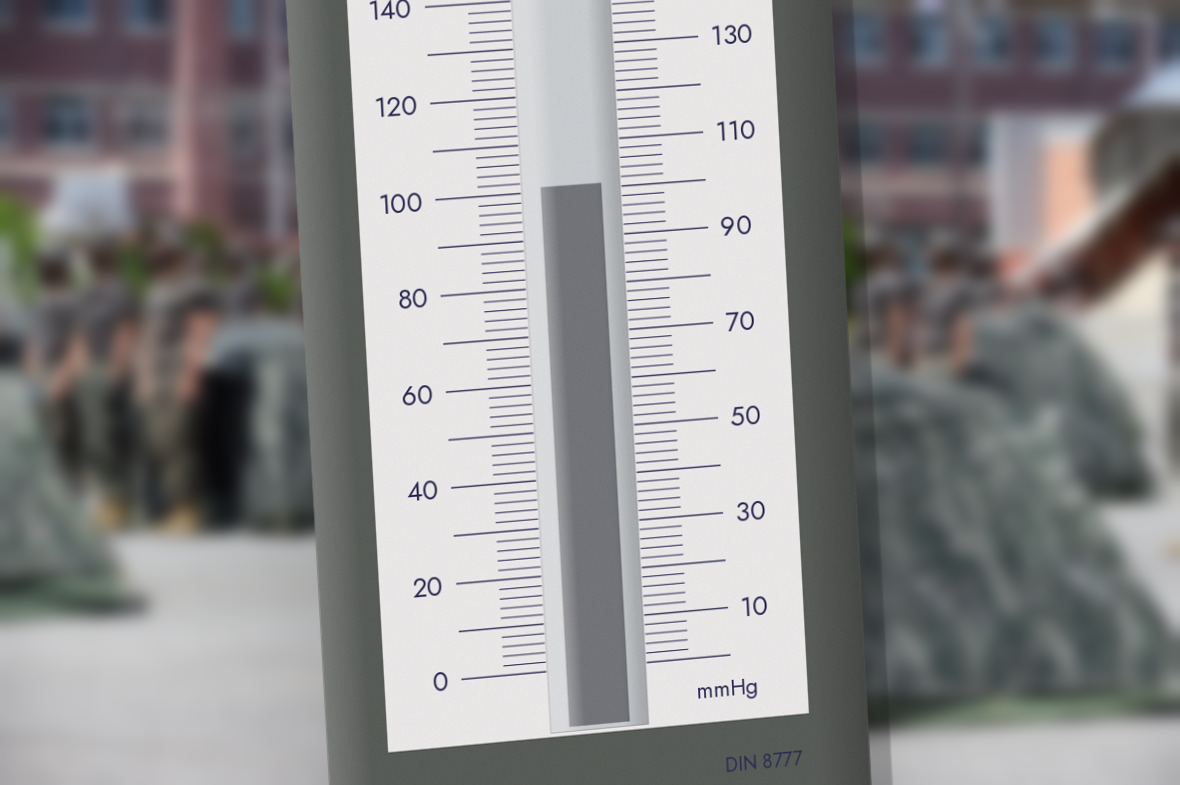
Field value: 101; mmHg
